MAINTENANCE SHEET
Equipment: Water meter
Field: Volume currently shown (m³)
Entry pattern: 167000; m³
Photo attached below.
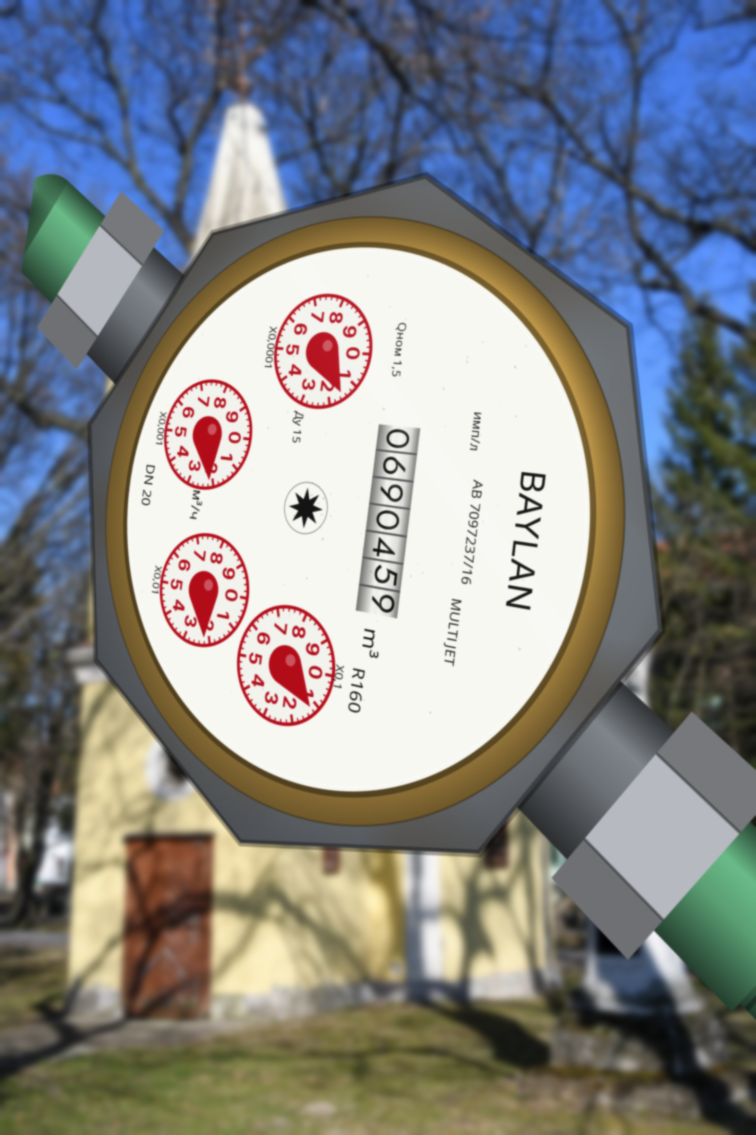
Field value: 690459.1221; m³
